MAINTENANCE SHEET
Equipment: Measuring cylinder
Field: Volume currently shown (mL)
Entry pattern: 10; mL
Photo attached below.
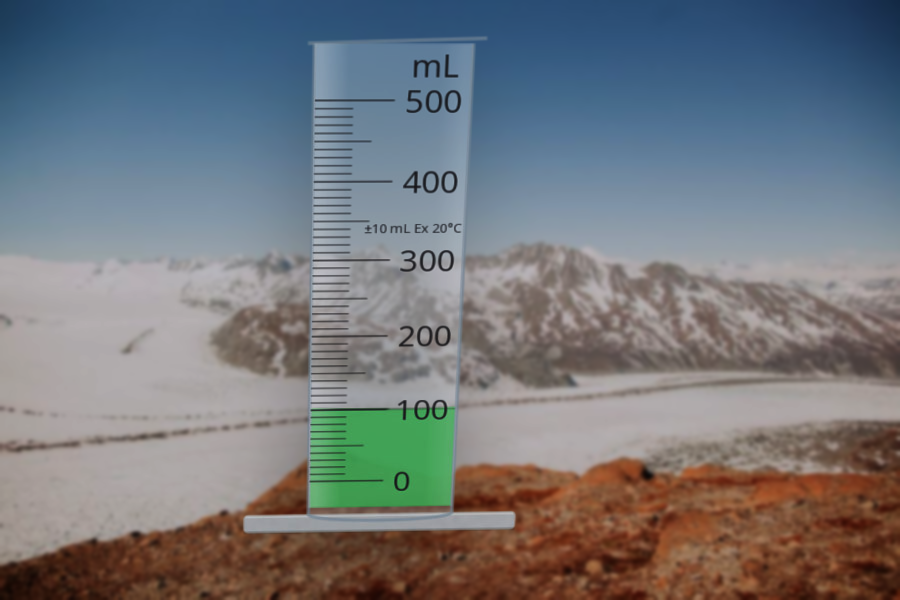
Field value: 100; mL
